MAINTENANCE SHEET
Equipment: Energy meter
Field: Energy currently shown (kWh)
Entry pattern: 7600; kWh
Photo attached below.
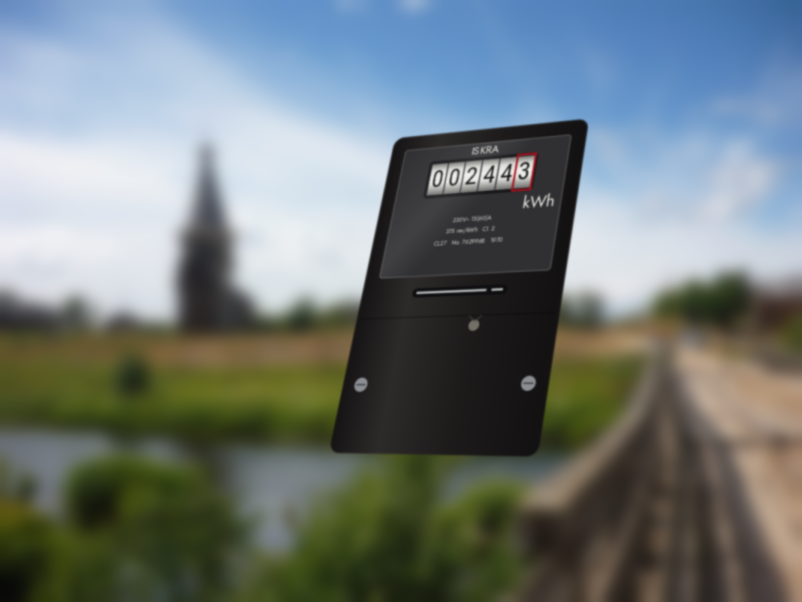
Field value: 244.3; kWh
